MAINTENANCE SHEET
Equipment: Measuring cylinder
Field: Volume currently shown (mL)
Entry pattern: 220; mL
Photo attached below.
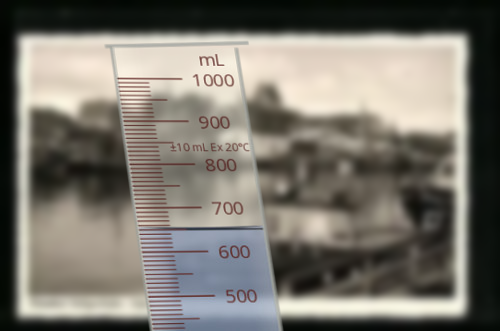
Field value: 650; mL
